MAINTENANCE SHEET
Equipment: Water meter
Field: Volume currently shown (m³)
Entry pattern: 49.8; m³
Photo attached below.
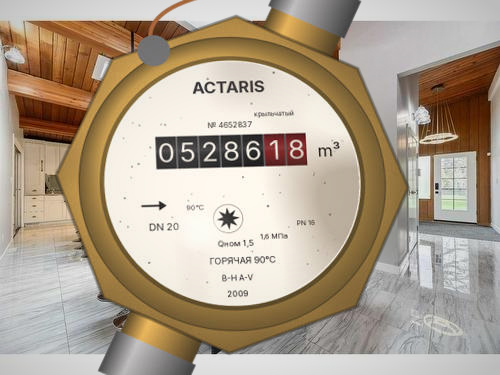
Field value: 5286.18; m³
